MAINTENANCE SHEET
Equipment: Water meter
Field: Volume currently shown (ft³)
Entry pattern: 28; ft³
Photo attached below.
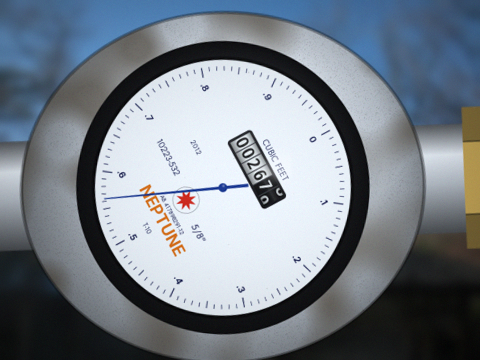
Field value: 2678.56; ft³
